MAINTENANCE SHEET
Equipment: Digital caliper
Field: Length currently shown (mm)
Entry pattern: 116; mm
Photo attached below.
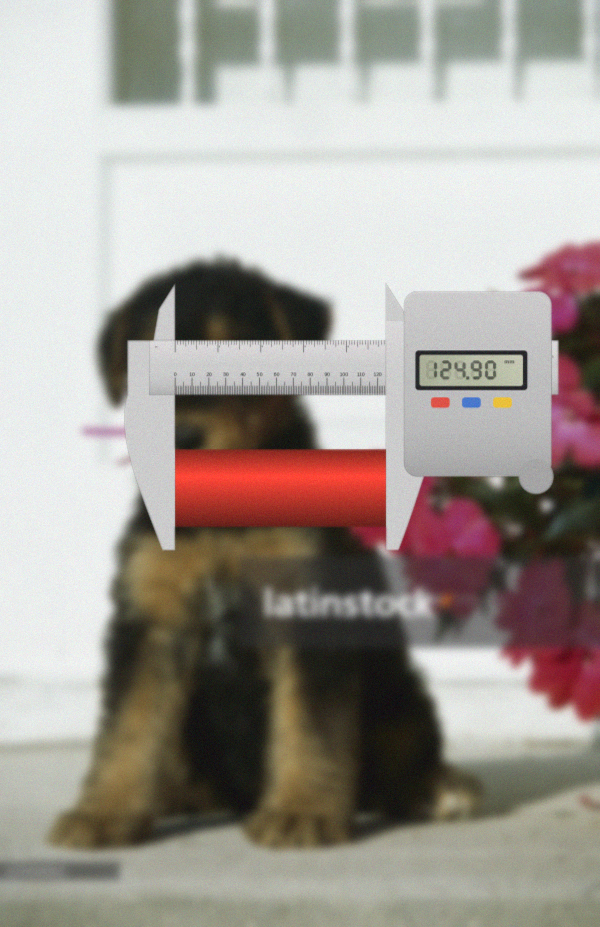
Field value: 124.90; mm
